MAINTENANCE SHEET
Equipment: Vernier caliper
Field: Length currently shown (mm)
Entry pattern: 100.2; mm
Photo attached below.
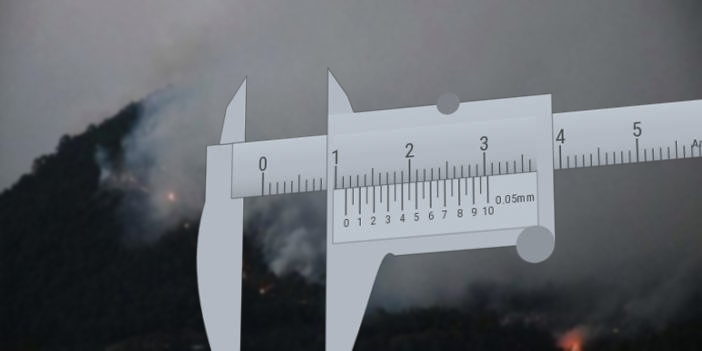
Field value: 11.4; mm
